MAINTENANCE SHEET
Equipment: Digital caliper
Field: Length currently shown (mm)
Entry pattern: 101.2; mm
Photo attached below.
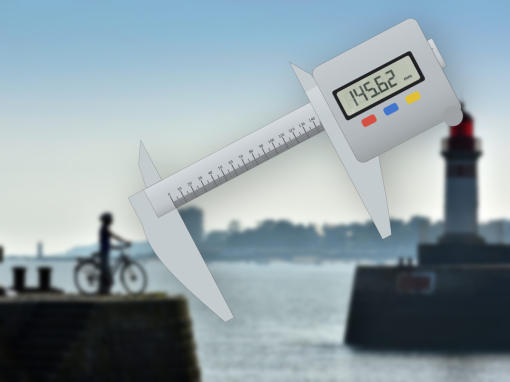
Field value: 145.62; mm
